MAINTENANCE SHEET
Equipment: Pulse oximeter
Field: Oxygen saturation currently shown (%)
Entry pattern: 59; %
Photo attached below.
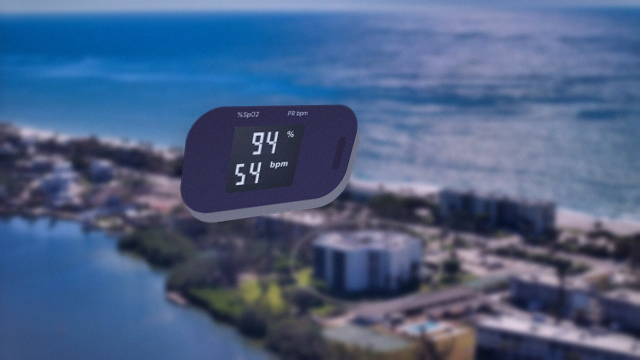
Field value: 94; %
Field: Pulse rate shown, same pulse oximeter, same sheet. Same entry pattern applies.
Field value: 54; bpm
